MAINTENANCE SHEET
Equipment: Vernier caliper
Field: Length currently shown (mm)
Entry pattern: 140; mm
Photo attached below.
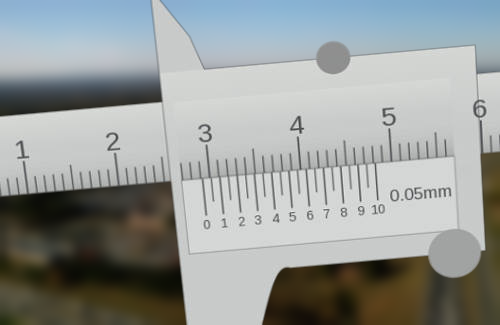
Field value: 29.2; mm
